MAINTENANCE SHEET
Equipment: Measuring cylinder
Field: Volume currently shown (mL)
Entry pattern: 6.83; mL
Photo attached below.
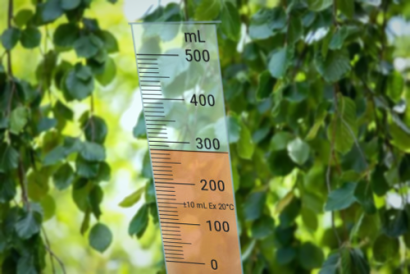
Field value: 280; mL
